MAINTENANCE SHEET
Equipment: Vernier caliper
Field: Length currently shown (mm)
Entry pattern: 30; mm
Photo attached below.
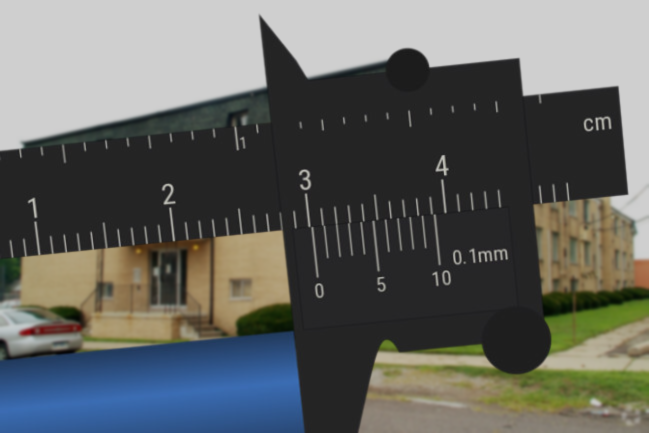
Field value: 30.2; mm
